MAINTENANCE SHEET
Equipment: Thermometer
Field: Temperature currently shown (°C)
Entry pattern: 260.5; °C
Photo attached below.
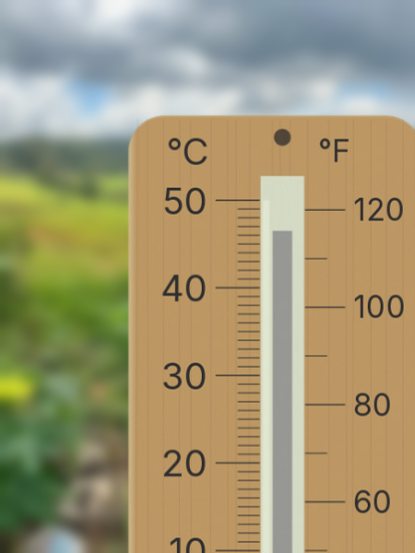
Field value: 46.5; °C
